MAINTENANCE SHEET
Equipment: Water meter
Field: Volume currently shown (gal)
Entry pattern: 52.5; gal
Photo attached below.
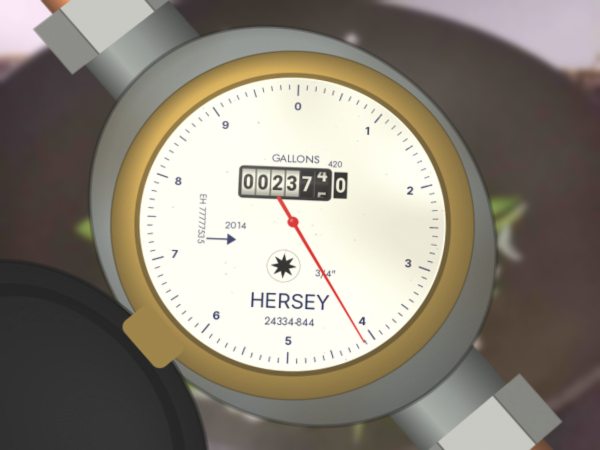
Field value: 23744.1; gal
